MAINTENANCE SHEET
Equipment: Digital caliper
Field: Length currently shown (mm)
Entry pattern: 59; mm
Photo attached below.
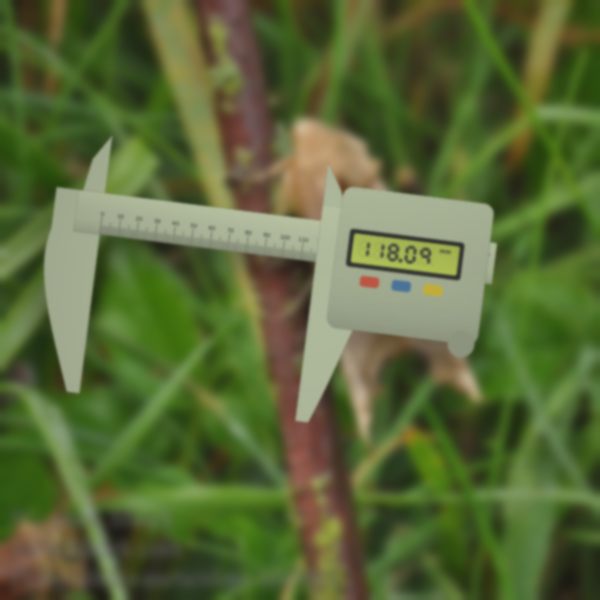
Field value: 118.09; mm
